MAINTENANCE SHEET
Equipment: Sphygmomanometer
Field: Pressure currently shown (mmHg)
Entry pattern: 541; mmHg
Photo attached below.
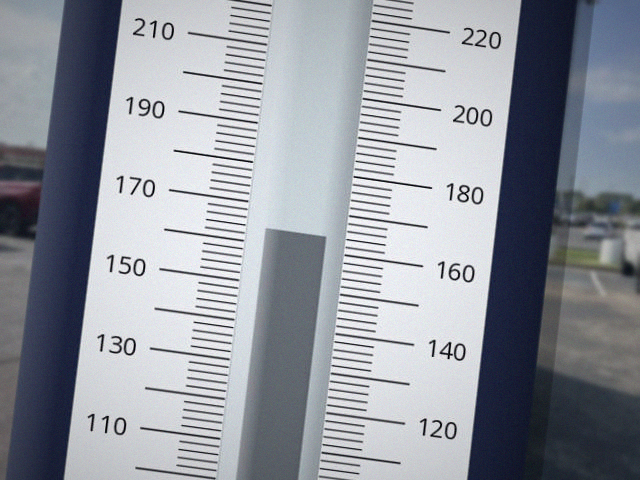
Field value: 164; mmHg
